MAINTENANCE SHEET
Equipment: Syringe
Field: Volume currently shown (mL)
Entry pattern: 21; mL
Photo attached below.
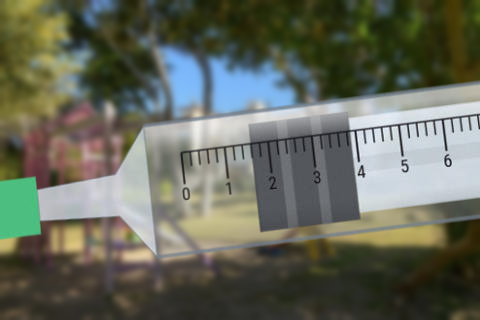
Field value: 1.6; mL
